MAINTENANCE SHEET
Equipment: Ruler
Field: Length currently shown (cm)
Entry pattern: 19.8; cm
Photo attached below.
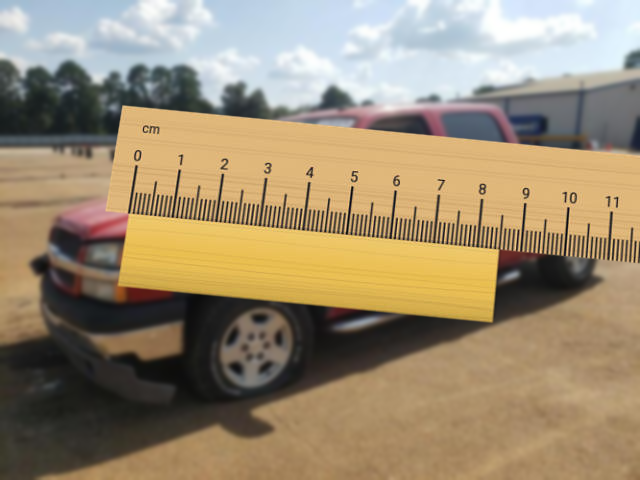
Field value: 8.5; cm
